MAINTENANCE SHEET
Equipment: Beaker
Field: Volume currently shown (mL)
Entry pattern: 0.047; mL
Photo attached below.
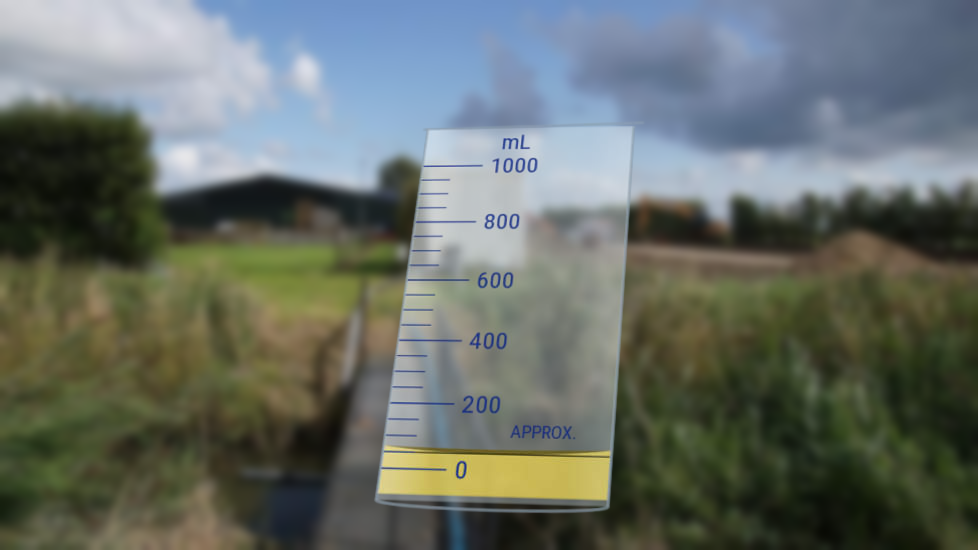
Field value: 50; mL
